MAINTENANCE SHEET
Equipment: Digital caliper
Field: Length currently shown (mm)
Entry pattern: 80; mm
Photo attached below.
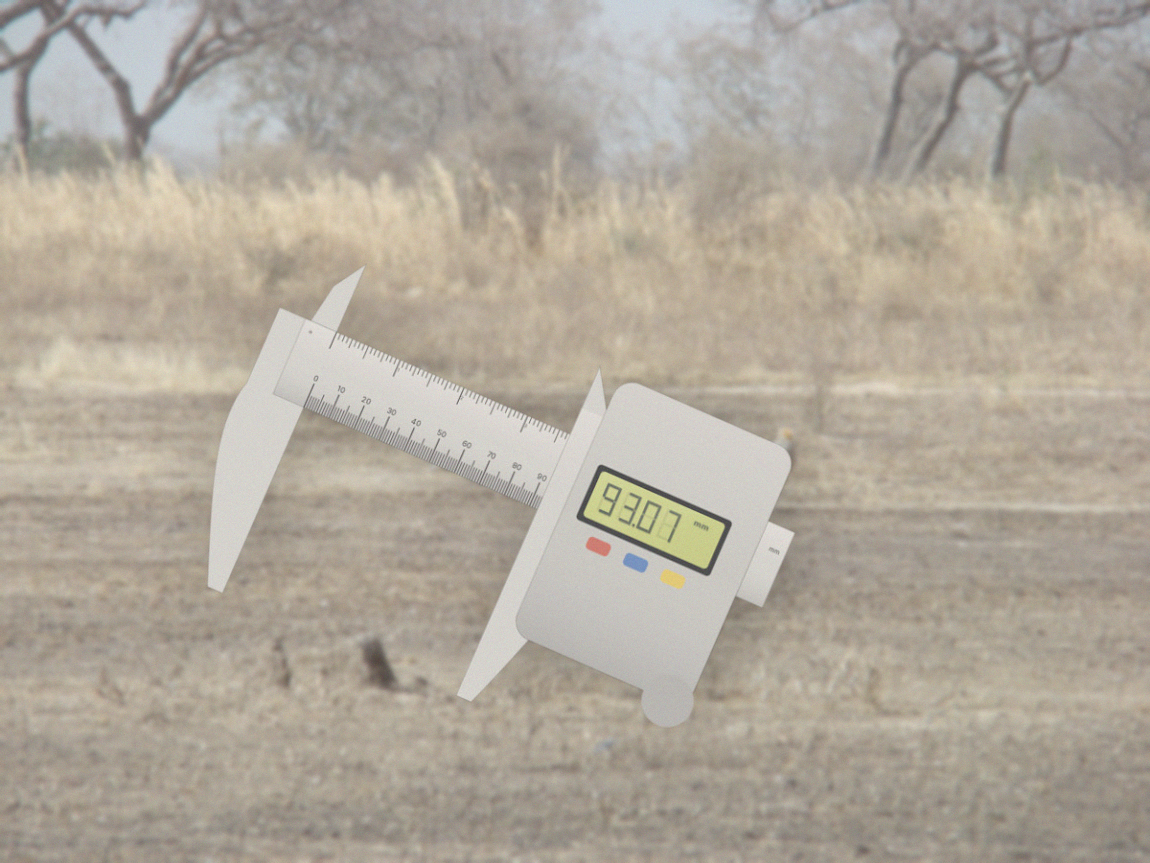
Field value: 93.07; mm
